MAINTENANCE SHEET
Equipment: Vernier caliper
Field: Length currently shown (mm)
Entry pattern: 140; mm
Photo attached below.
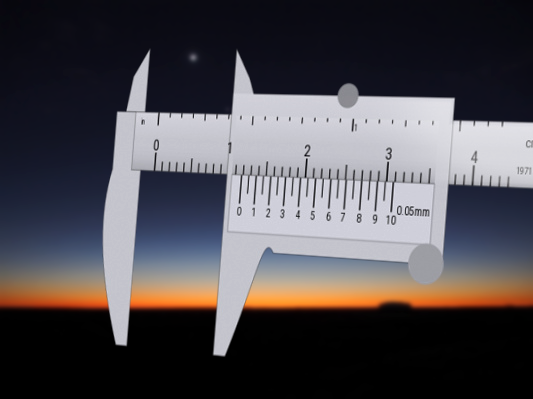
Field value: 11.8; mm
